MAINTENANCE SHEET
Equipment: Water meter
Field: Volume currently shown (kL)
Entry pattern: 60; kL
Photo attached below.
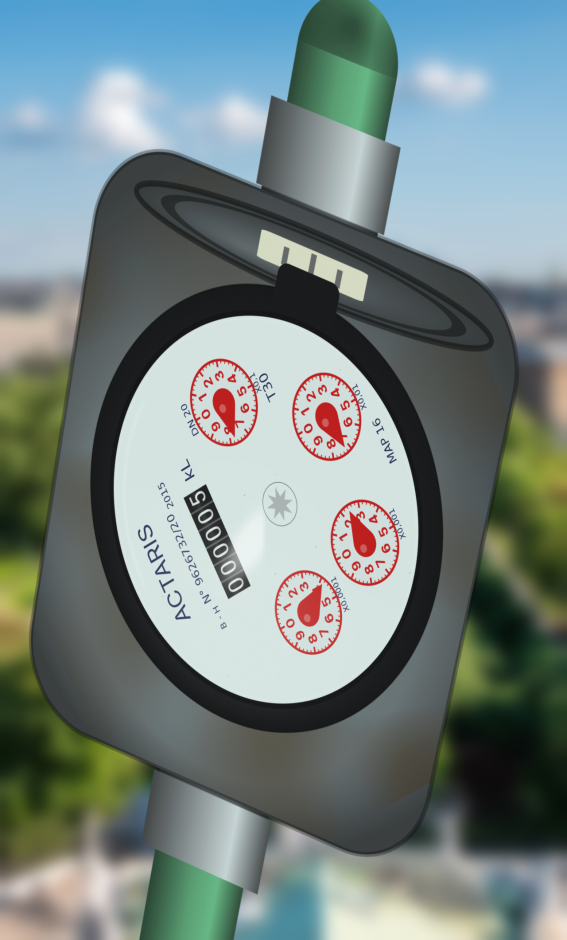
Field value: 5.7724; kL
